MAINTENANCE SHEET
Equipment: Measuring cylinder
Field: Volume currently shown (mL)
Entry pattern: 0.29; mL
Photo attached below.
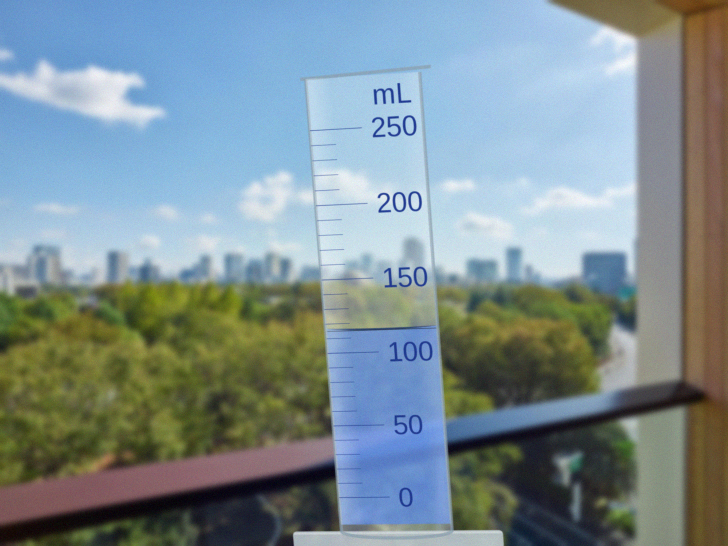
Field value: 115; mL
